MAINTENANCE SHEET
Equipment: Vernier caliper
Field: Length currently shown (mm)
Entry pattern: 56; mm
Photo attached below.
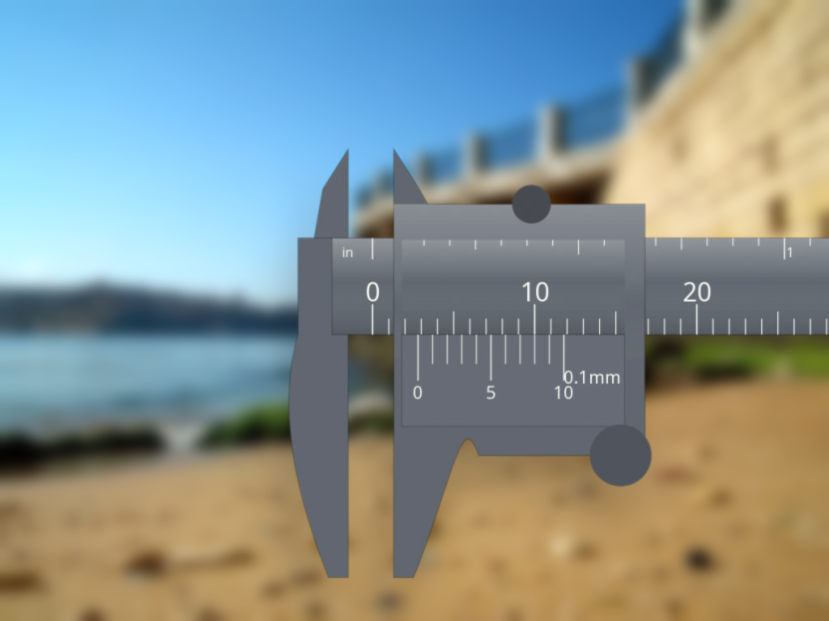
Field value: 2.8; mm
